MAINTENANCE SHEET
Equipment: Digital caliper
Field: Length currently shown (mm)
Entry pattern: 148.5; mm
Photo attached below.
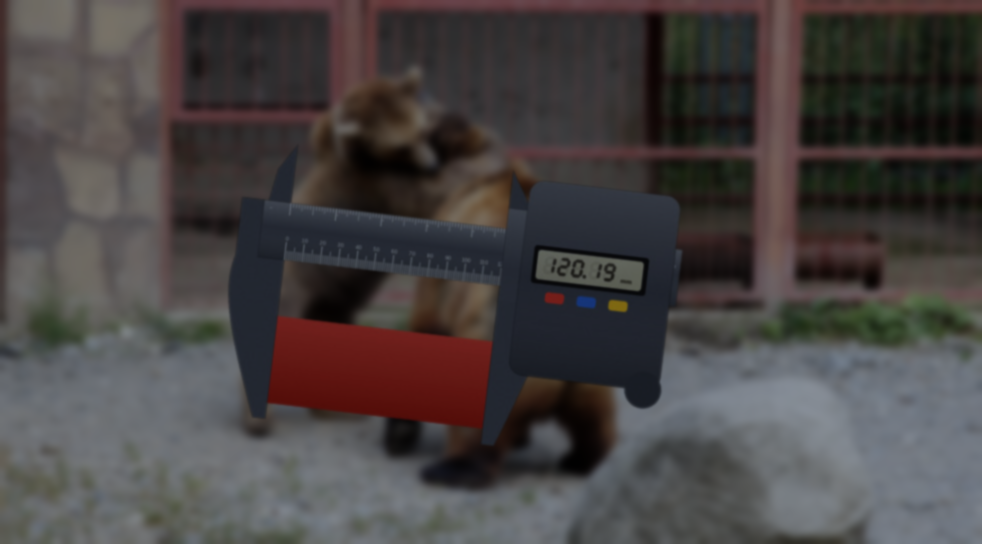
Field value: 120.19; mm
